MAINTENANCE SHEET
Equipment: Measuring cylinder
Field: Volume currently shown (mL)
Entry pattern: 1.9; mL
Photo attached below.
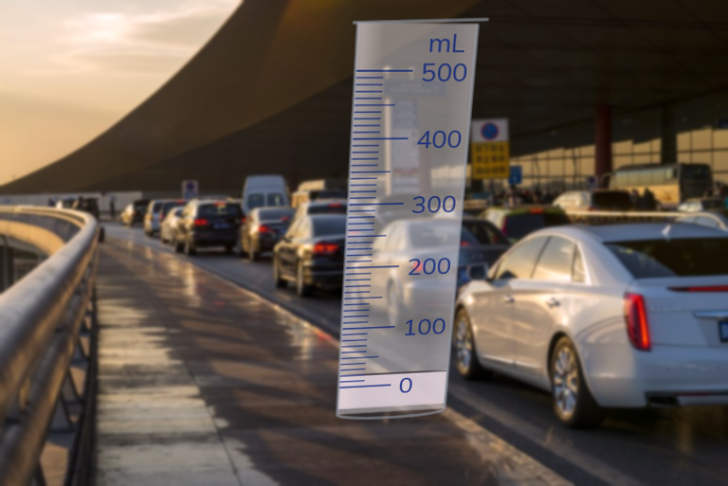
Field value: 20; mL
